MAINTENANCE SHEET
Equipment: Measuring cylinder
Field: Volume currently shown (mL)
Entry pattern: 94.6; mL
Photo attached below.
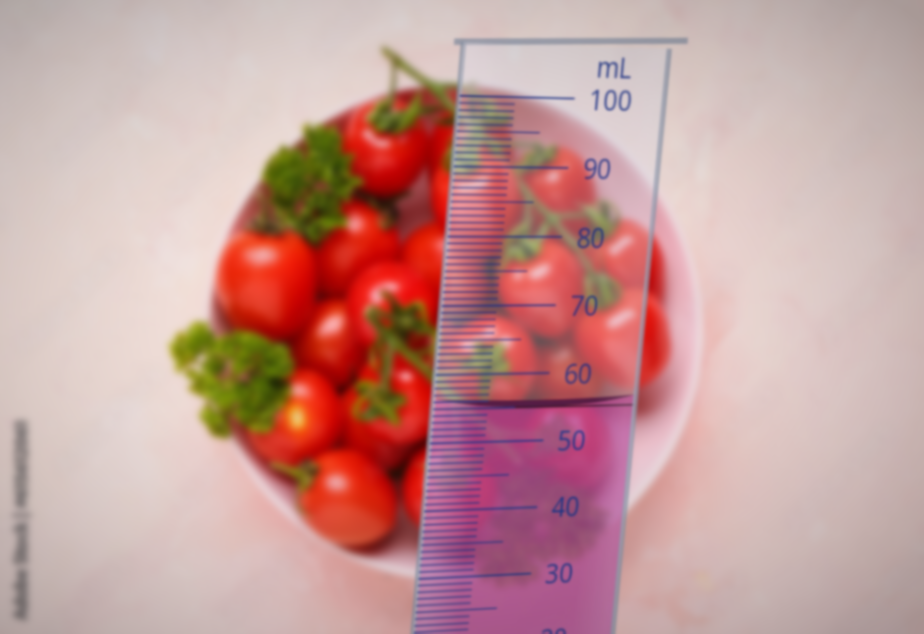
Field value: 55; mL
